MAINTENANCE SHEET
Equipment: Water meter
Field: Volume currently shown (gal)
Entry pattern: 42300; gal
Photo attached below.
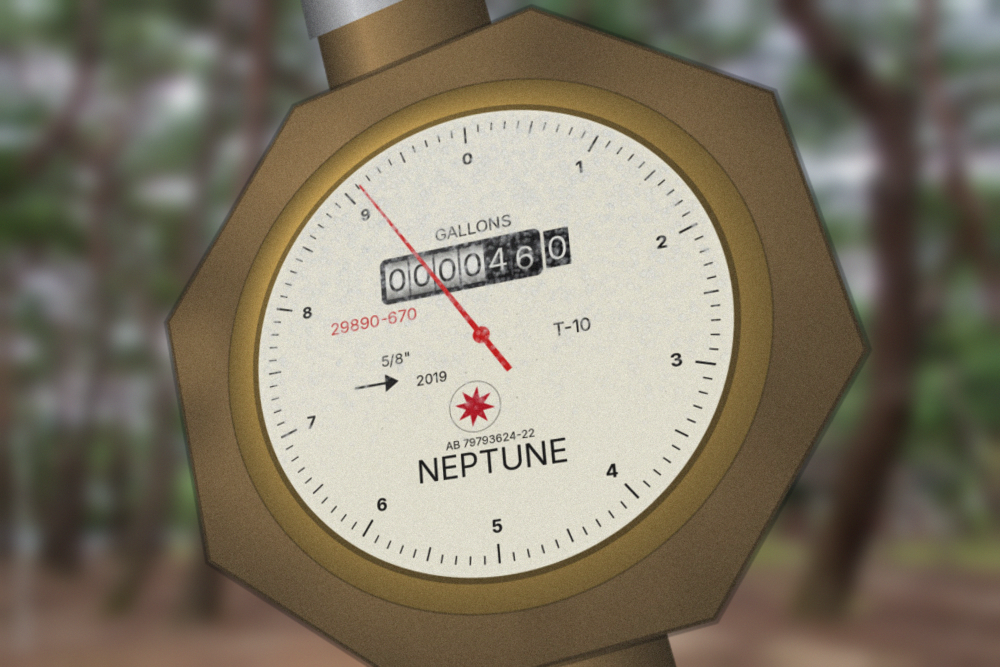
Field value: 459.1; gal
